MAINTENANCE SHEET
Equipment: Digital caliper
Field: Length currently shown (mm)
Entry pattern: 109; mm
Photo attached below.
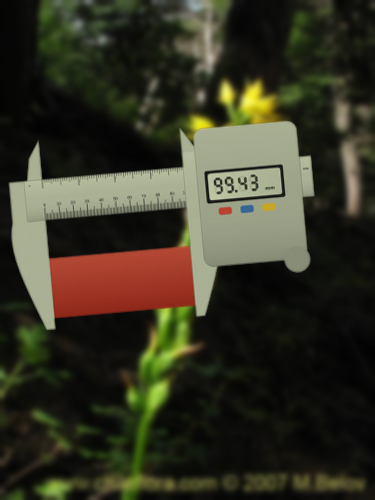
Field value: 99.43; mm
